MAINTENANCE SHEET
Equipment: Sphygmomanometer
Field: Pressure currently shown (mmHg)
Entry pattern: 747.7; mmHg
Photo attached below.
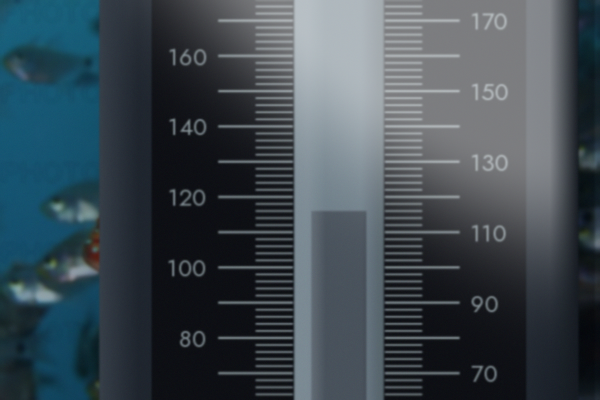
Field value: 116; mmHg
